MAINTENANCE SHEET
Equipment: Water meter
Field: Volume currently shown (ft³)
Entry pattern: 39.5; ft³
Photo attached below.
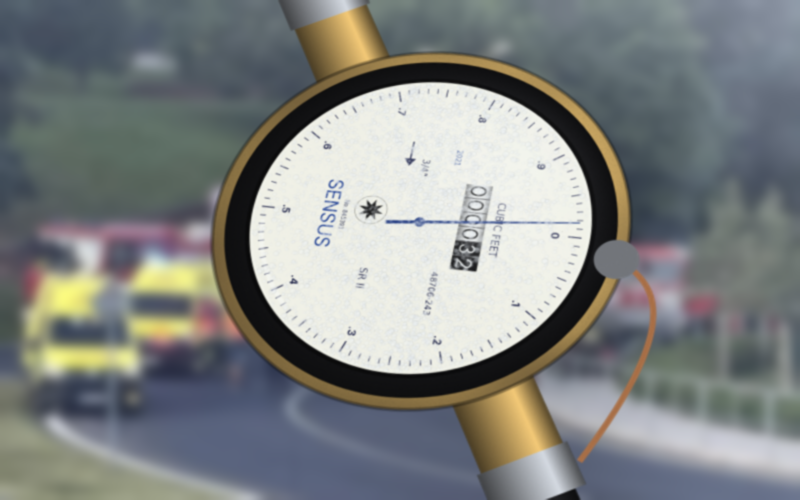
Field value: 31.98; ft³
